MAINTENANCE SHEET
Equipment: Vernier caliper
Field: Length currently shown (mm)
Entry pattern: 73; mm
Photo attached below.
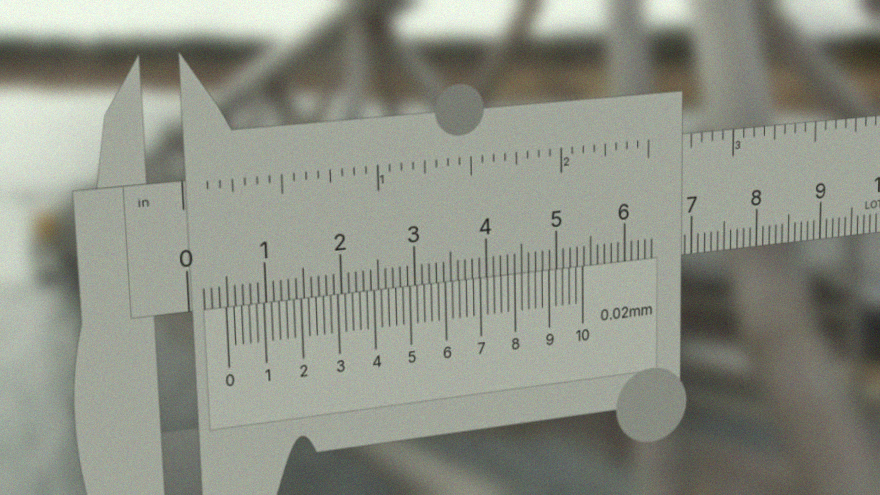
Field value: 4.8; mm
